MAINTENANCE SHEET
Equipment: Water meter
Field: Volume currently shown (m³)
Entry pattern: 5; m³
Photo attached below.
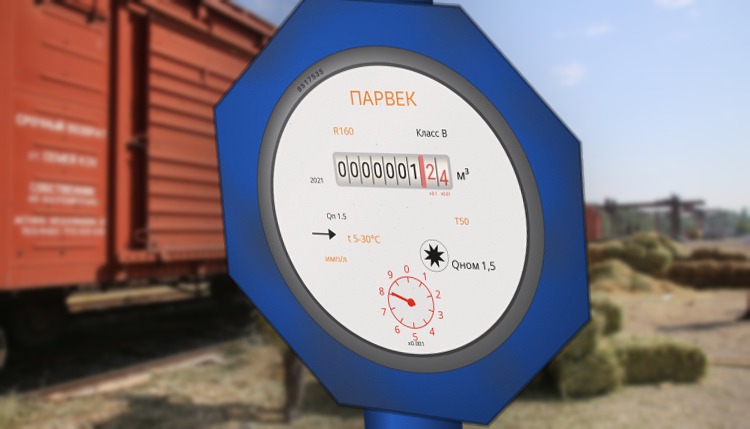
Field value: 1.238; m³
